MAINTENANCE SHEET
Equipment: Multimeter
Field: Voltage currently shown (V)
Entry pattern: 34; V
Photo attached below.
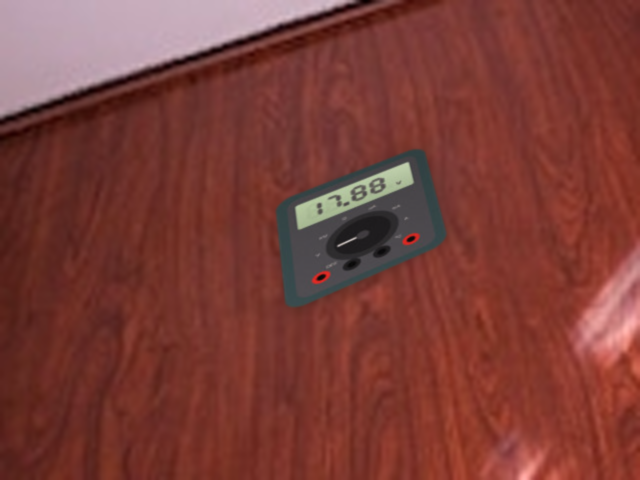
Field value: 17.88; V
